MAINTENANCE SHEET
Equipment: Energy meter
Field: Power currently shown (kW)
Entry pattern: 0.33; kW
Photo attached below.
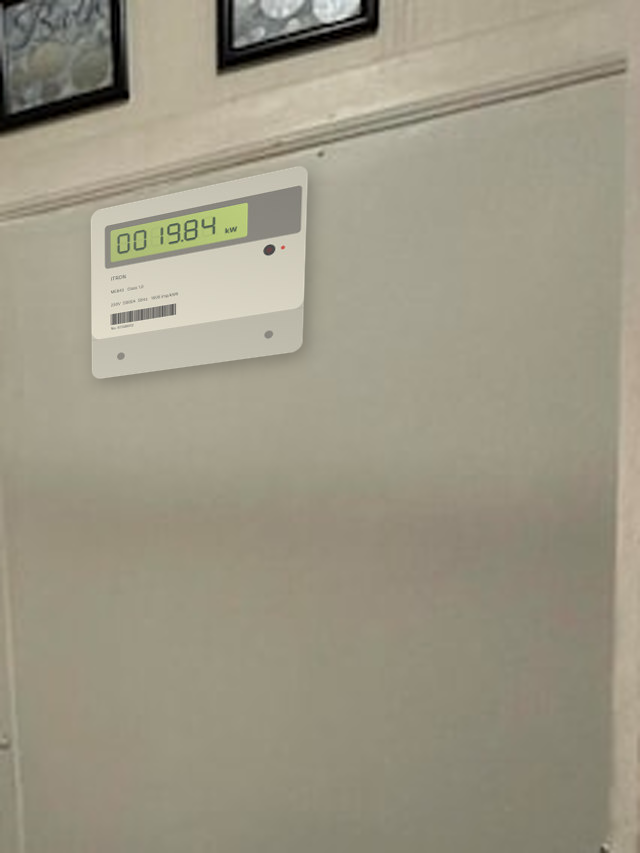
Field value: 19.84; kW
